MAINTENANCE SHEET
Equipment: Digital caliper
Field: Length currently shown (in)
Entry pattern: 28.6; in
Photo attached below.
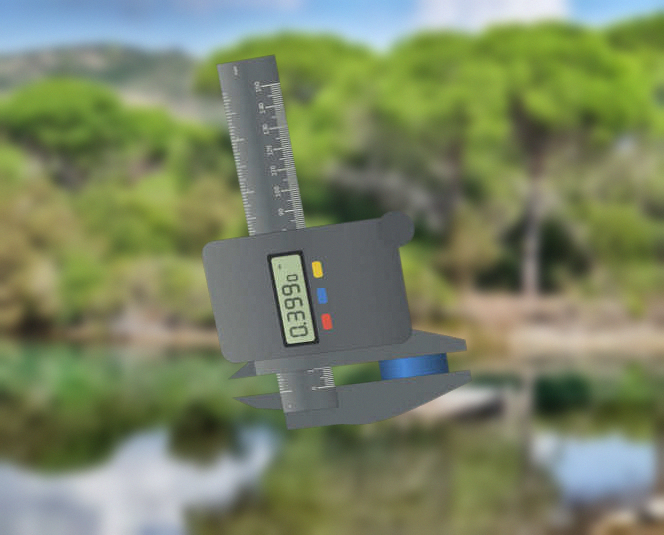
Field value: 0.3990; in
